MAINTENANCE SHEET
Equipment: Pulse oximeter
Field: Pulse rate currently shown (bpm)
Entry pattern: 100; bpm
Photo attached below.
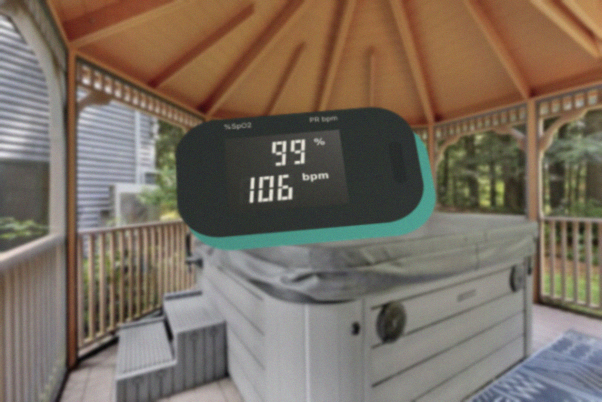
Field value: 106; bpm
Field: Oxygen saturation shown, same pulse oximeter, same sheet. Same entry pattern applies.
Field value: 99; %
